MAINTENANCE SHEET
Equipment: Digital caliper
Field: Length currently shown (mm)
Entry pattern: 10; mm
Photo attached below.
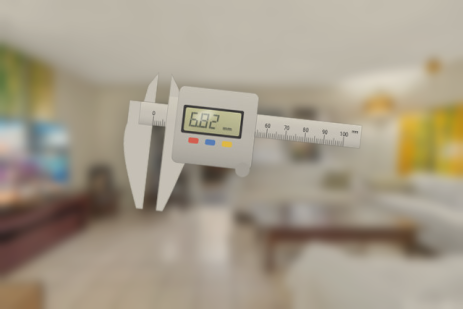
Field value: 6.82; mm
